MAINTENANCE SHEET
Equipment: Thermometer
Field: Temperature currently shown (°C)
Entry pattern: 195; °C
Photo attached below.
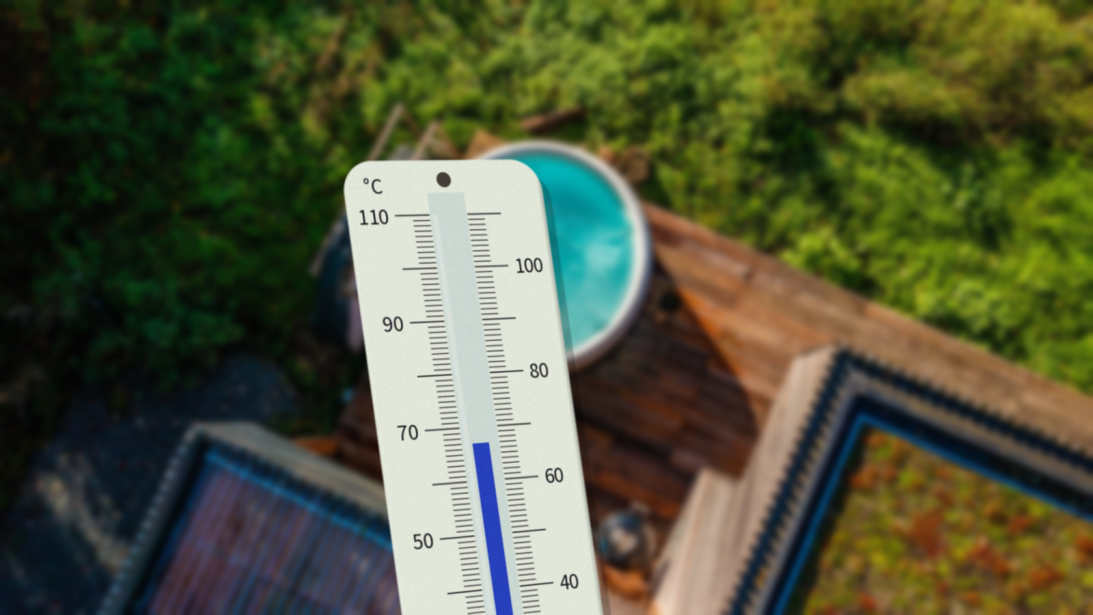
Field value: 67; °C
